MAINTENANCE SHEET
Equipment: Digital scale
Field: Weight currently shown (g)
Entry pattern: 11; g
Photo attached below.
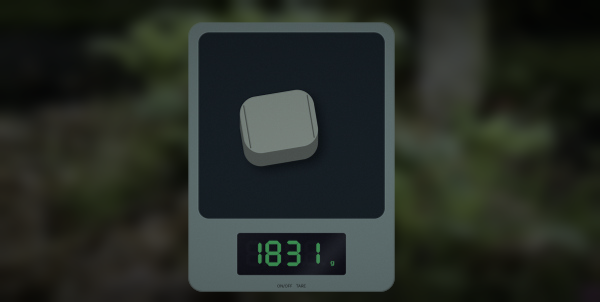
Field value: 1831; g
